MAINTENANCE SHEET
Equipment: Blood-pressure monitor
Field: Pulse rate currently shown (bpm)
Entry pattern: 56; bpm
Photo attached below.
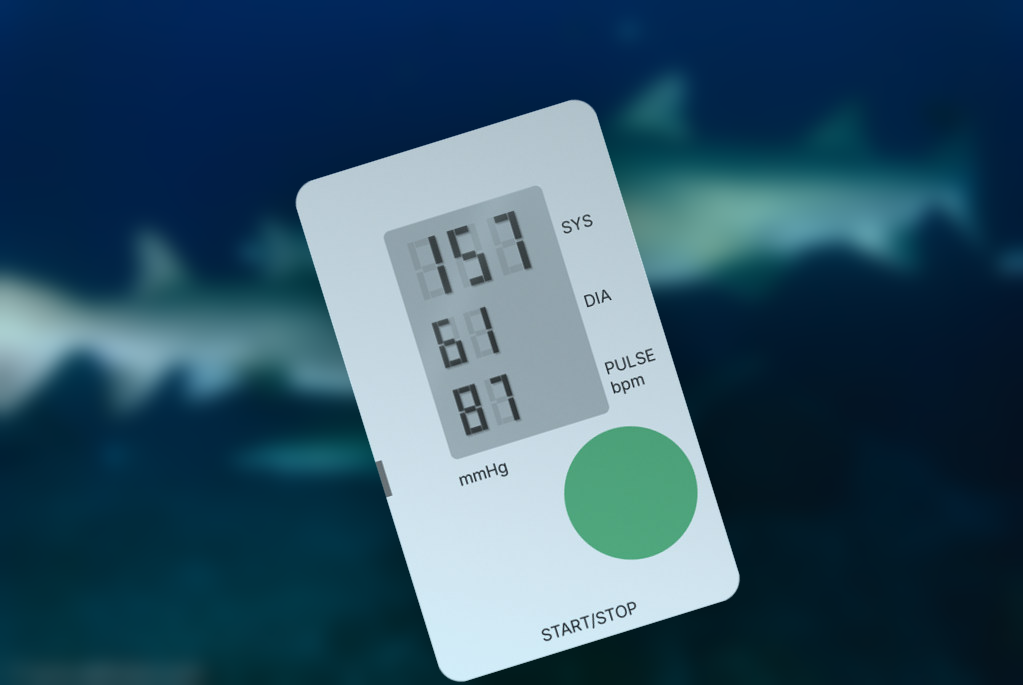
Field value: 87; bpm
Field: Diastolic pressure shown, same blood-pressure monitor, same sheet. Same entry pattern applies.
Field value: 61; mmHg
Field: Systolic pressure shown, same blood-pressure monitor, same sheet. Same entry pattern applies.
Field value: 157; mmHg
